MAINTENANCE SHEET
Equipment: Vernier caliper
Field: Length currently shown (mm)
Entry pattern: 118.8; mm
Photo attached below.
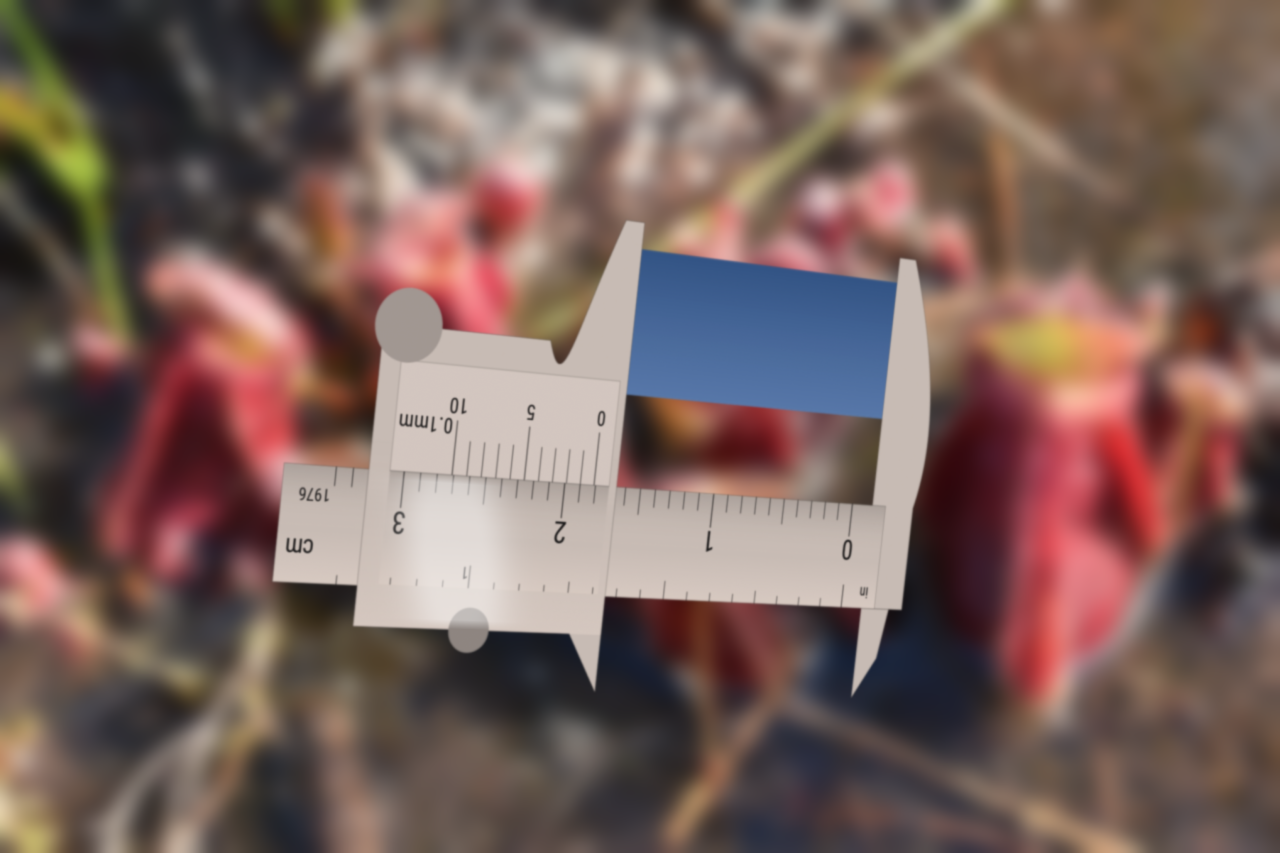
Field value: 18.1; mm
